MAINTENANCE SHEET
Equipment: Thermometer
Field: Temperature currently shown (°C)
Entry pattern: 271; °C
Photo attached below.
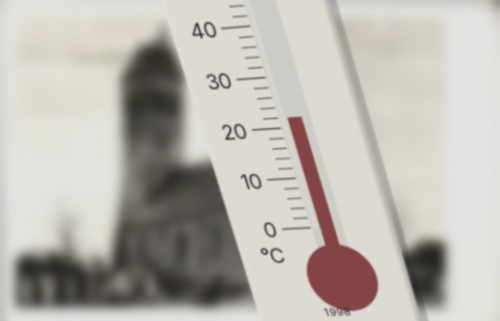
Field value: 22; °C
